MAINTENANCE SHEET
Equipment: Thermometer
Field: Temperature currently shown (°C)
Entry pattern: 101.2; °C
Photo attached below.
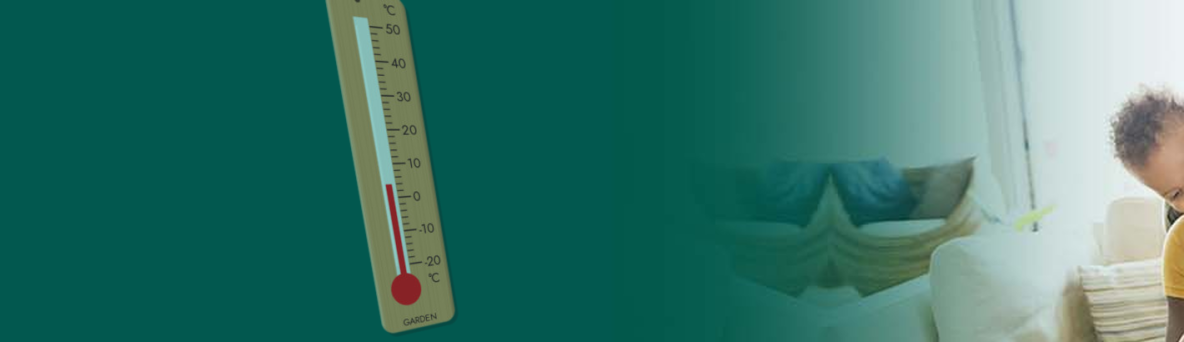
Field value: 4; °C
